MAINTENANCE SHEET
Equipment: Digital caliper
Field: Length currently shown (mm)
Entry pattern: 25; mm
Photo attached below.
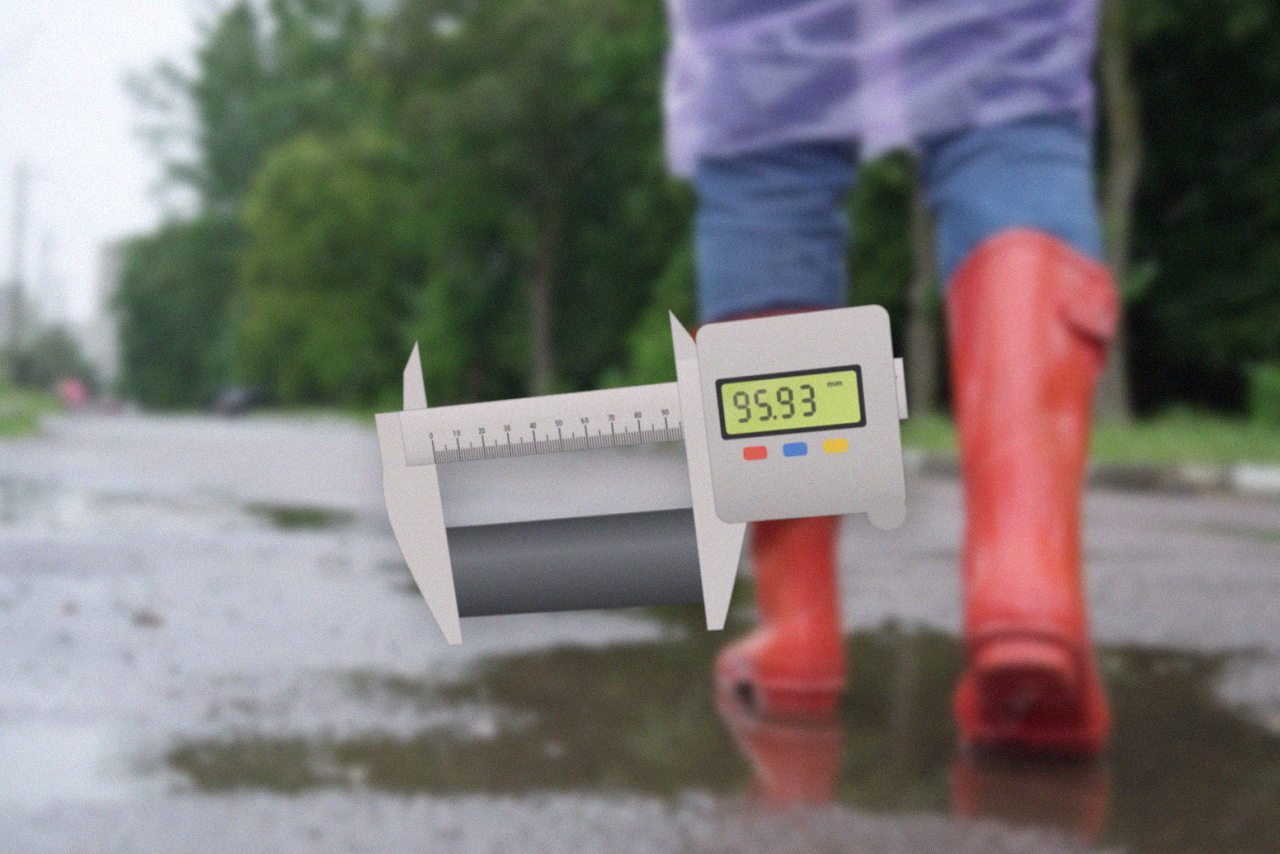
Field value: 95.93; mm
